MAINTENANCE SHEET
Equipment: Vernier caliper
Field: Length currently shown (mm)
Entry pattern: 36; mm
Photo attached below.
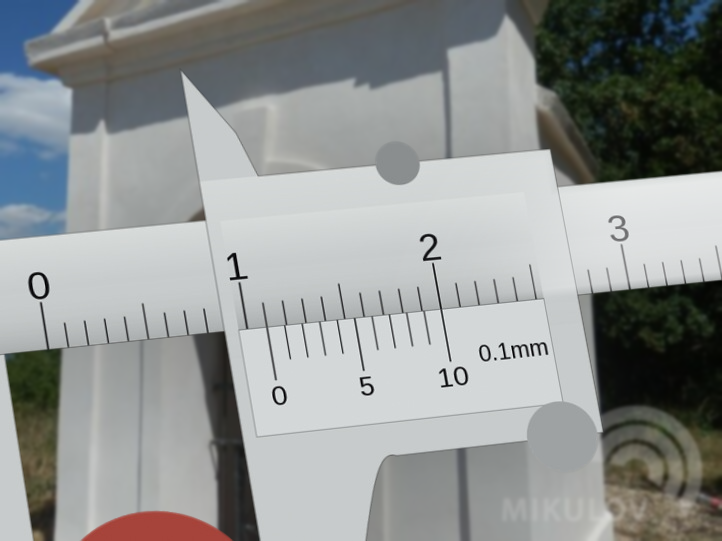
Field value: 11.0; mm
